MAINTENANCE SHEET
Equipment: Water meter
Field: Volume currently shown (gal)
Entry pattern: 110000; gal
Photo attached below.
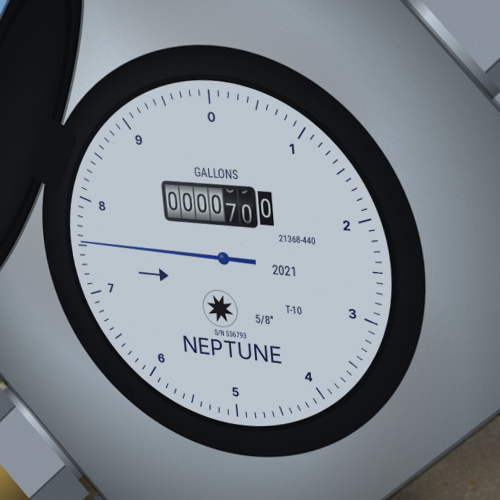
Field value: 697.5; gal
